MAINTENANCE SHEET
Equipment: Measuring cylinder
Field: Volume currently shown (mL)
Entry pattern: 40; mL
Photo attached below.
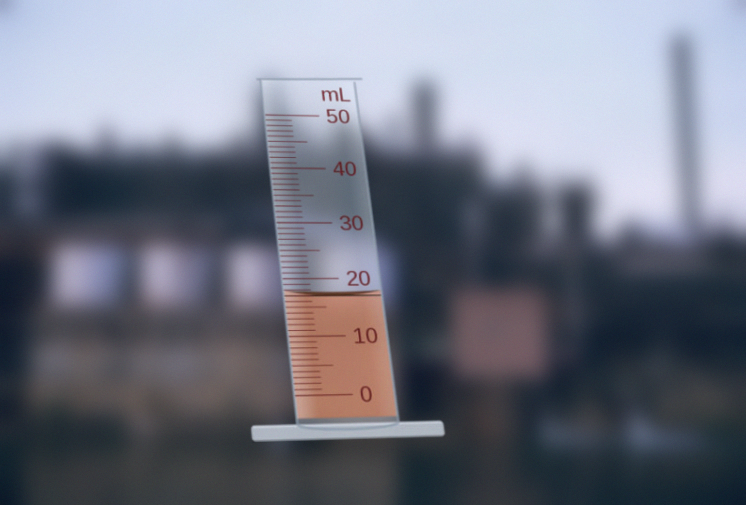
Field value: 17; mL
